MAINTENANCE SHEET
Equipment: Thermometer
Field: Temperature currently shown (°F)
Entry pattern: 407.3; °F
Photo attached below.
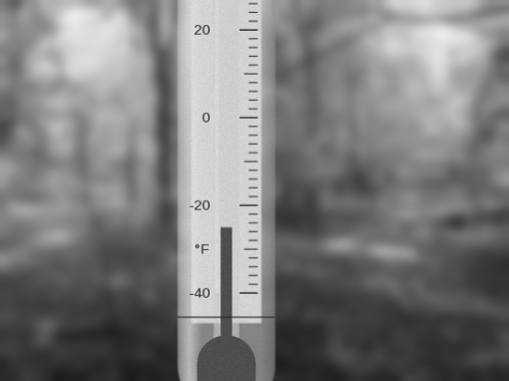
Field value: -25; °F
